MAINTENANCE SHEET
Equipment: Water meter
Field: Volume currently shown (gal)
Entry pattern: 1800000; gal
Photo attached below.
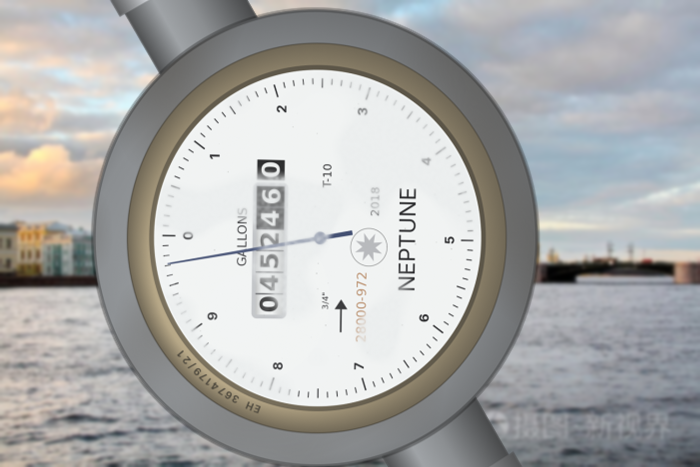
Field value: 452459.7; gal
